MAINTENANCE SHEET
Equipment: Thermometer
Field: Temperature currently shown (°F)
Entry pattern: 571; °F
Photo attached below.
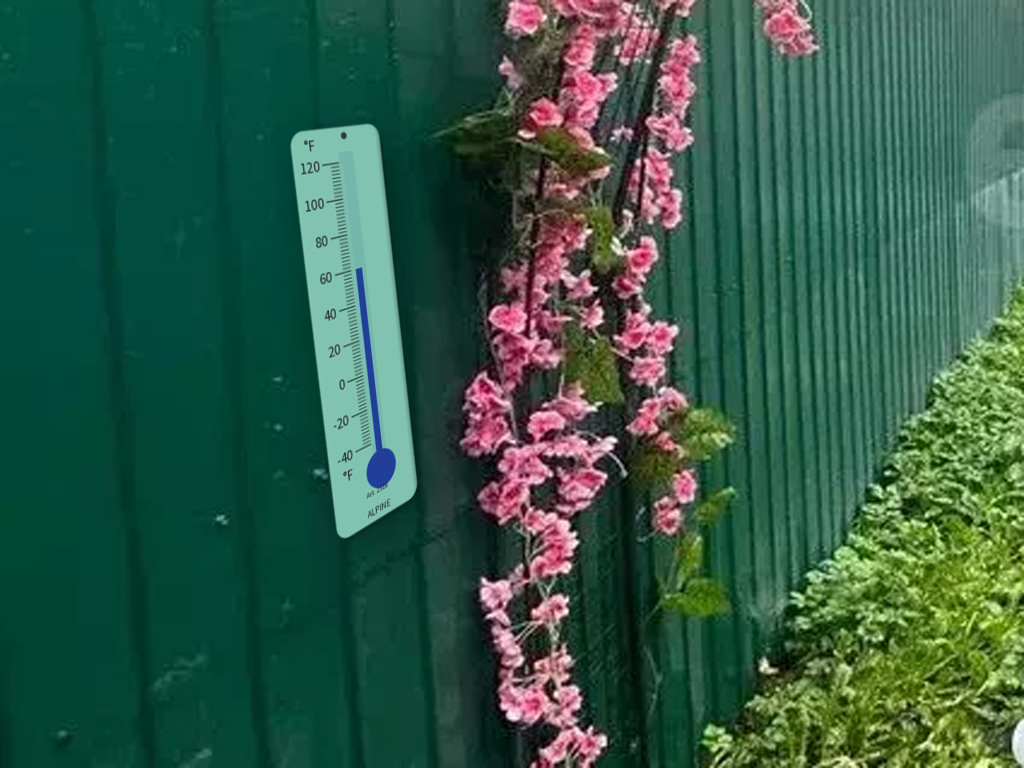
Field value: 60; °F
